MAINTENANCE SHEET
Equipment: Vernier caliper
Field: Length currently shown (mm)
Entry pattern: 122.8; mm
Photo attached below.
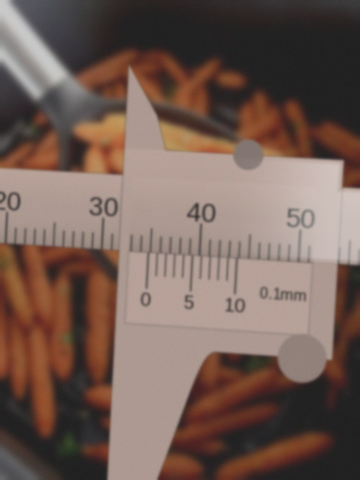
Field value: 34.8; mm
